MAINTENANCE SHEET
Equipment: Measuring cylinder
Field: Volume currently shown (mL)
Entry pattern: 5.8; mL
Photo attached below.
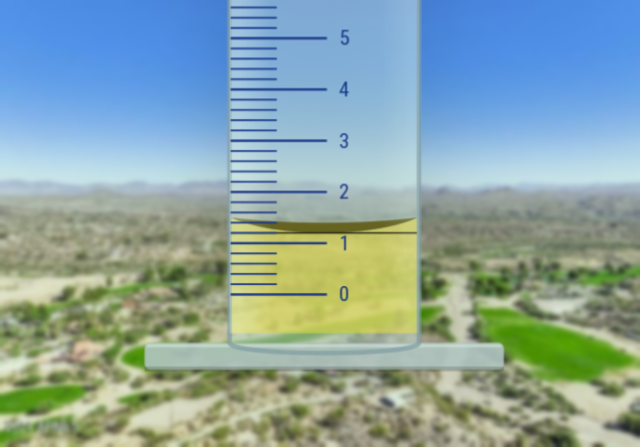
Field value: 1.2; mL
